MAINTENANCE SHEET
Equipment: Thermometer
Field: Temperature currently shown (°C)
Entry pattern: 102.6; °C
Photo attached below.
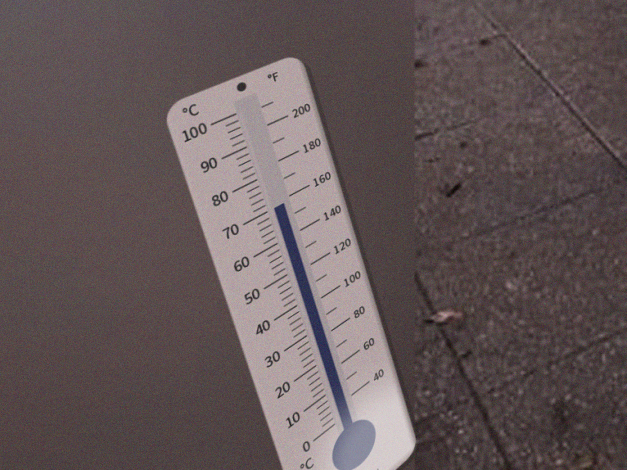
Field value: 70; °C
